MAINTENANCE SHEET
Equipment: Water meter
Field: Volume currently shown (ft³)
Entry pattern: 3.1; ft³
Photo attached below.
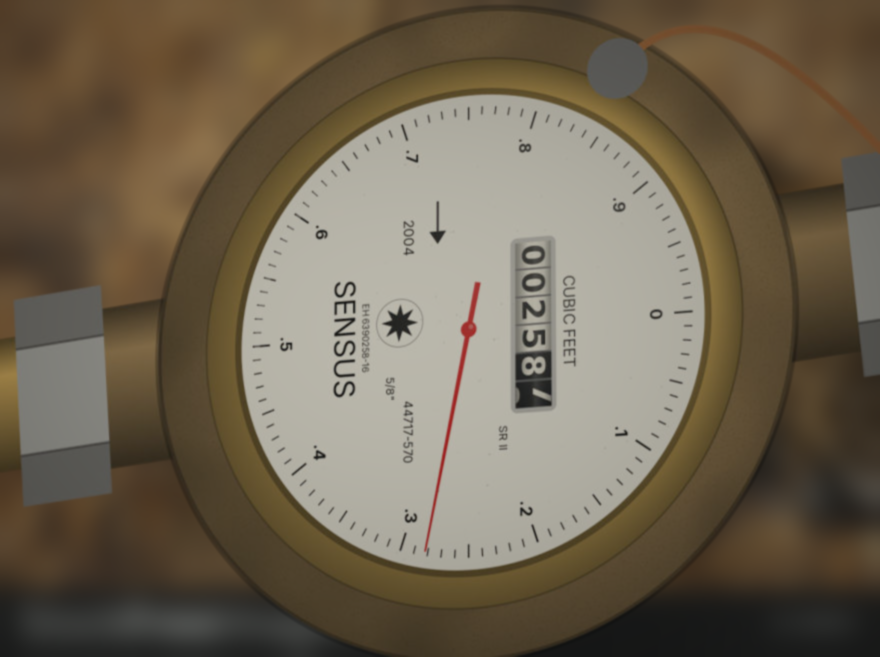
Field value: 2587.28; ft³
